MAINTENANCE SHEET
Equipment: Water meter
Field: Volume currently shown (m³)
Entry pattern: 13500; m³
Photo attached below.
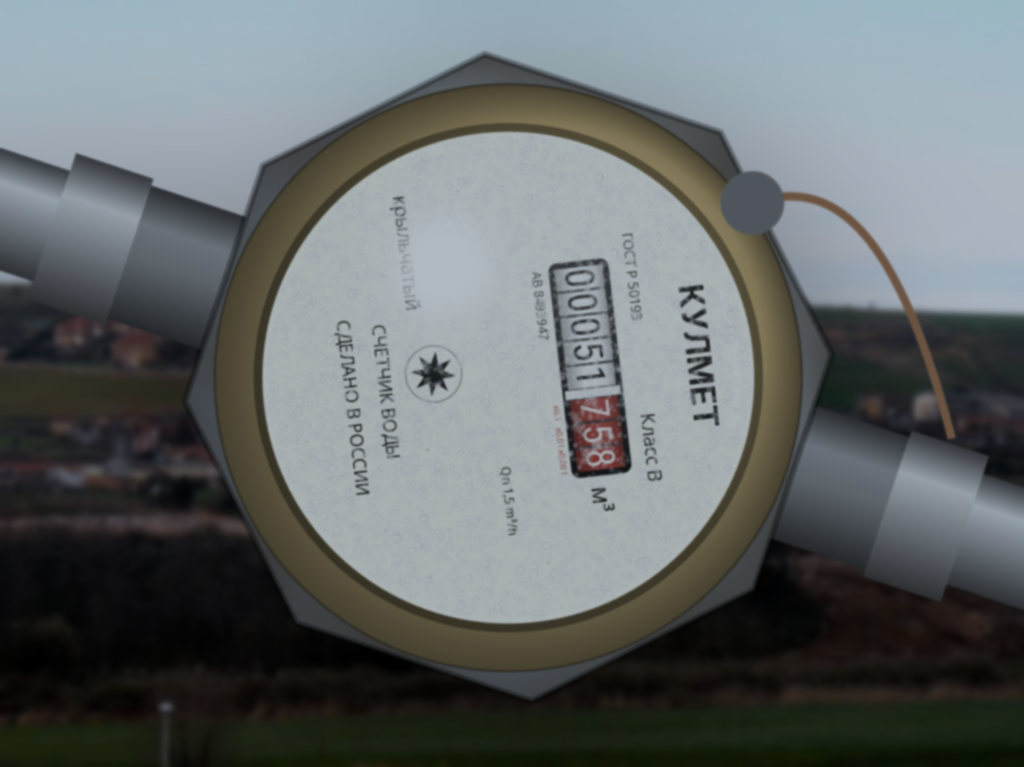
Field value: 51.758; m³
